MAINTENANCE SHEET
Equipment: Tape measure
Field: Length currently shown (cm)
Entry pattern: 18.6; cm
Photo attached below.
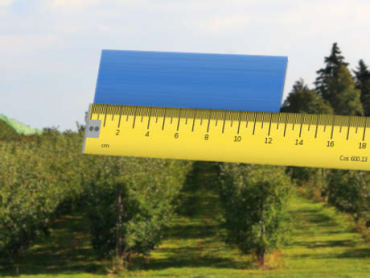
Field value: 12.5; cm
